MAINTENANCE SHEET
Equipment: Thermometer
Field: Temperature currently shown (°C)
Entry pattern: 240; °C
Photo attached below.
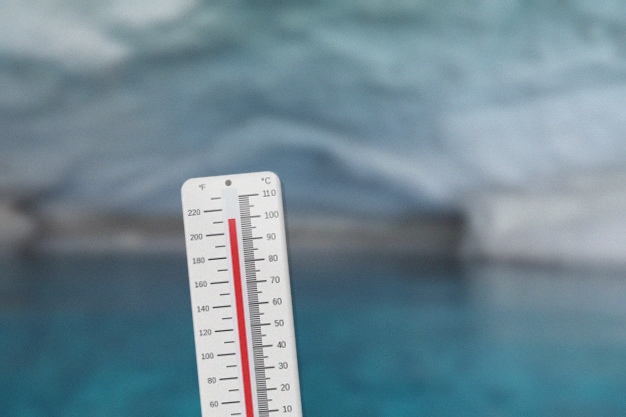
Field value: 100; °C
